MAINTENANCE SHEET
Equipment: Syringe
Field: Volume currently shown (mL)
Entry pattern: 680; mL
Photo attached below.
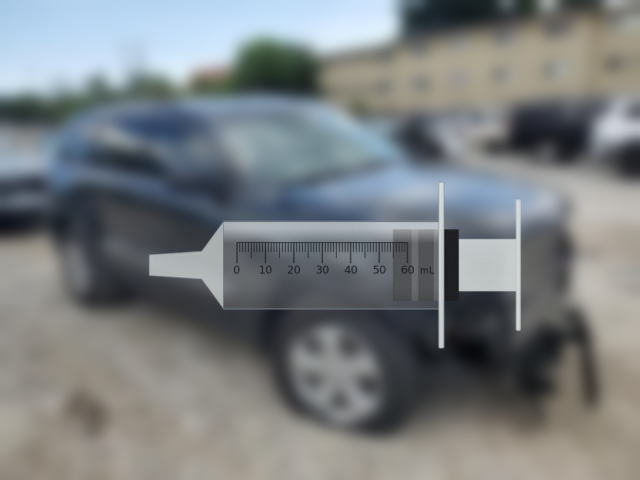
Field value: 55; mL
